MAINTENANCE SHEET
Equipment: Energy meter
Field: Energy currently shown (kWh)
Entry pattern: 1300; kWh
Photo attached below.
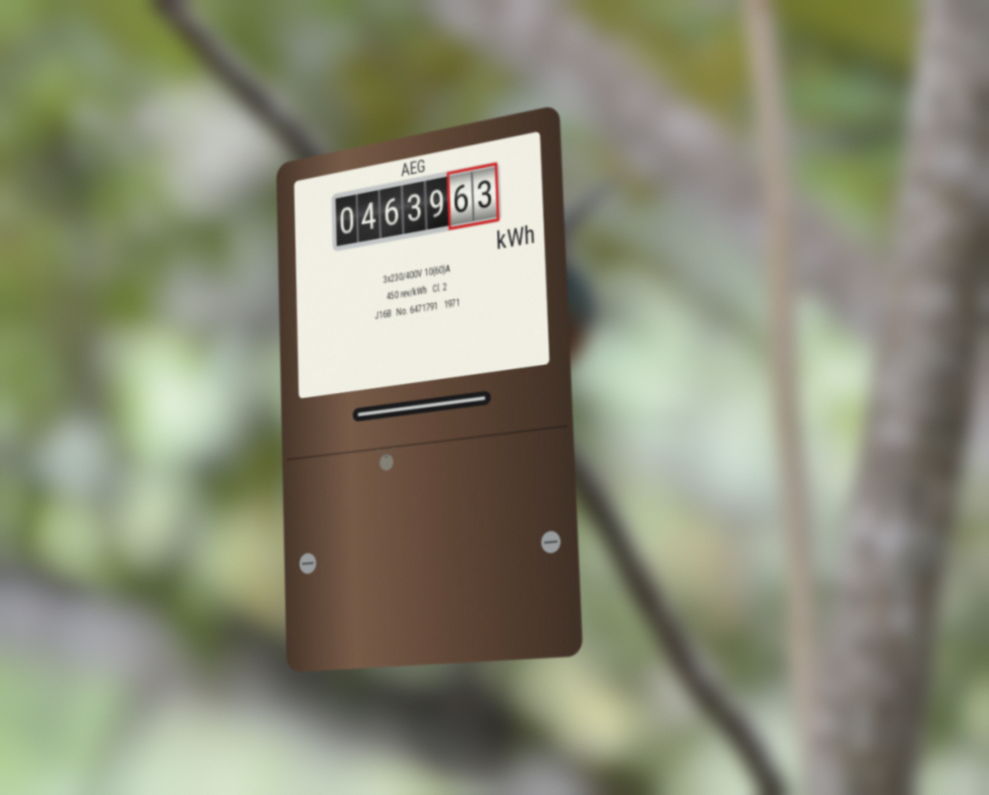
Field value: 4639.63; kWh
